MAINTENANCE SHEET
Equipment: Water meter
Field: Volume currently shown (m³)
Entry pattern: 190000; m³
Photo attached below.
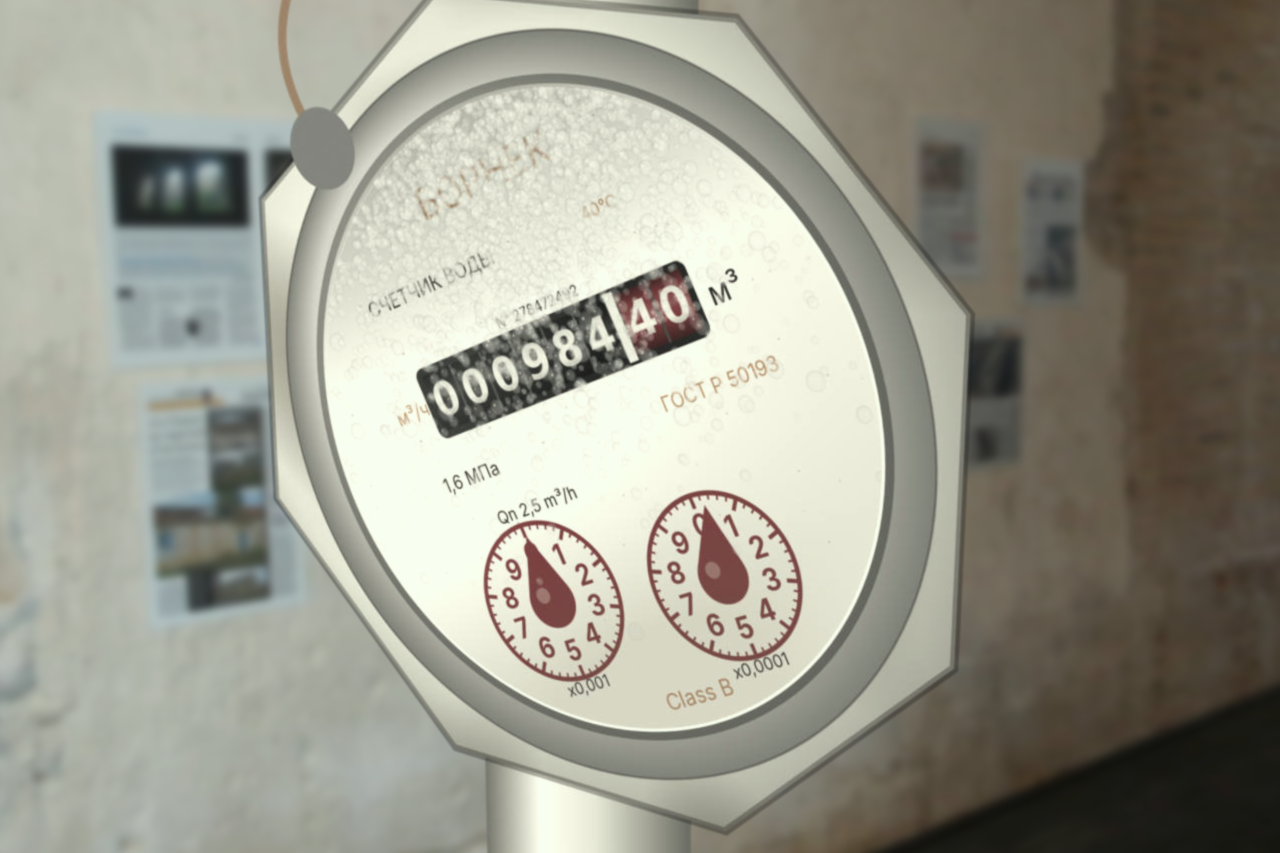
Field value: 984.4000; m³
